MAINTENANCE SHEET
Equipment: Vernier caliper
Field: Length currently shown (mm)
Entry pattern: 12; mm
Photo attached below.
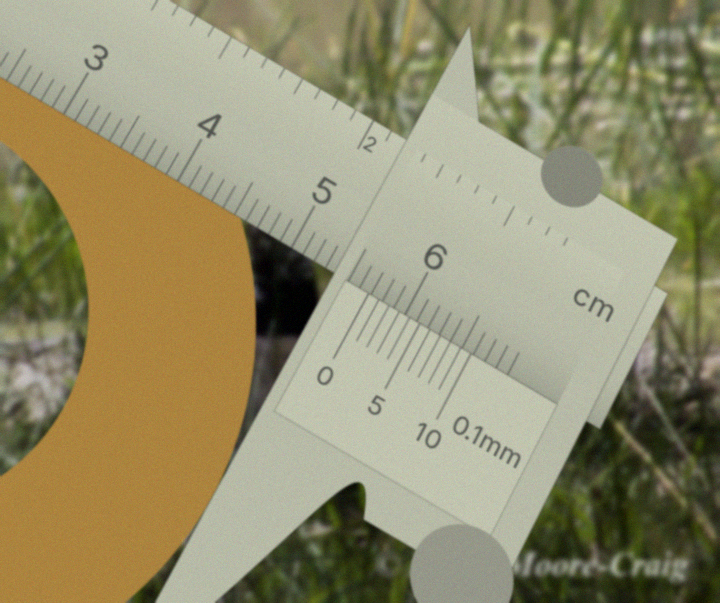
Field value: 56.8; mm
